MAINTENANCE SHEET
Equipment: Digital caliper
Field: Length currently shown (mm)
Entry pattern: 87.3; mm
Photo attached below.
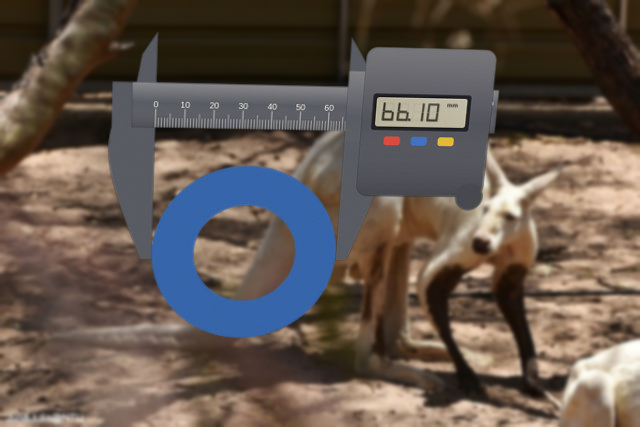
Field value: 66.10; mm
